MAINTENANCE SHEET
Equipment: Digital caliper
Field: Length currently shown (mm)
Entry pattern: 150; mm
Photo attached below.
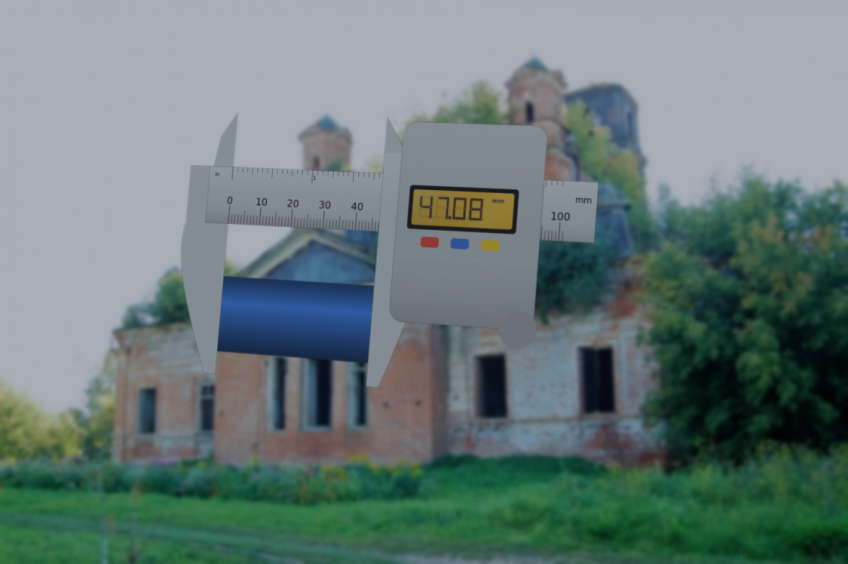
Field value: 47.08; mm
